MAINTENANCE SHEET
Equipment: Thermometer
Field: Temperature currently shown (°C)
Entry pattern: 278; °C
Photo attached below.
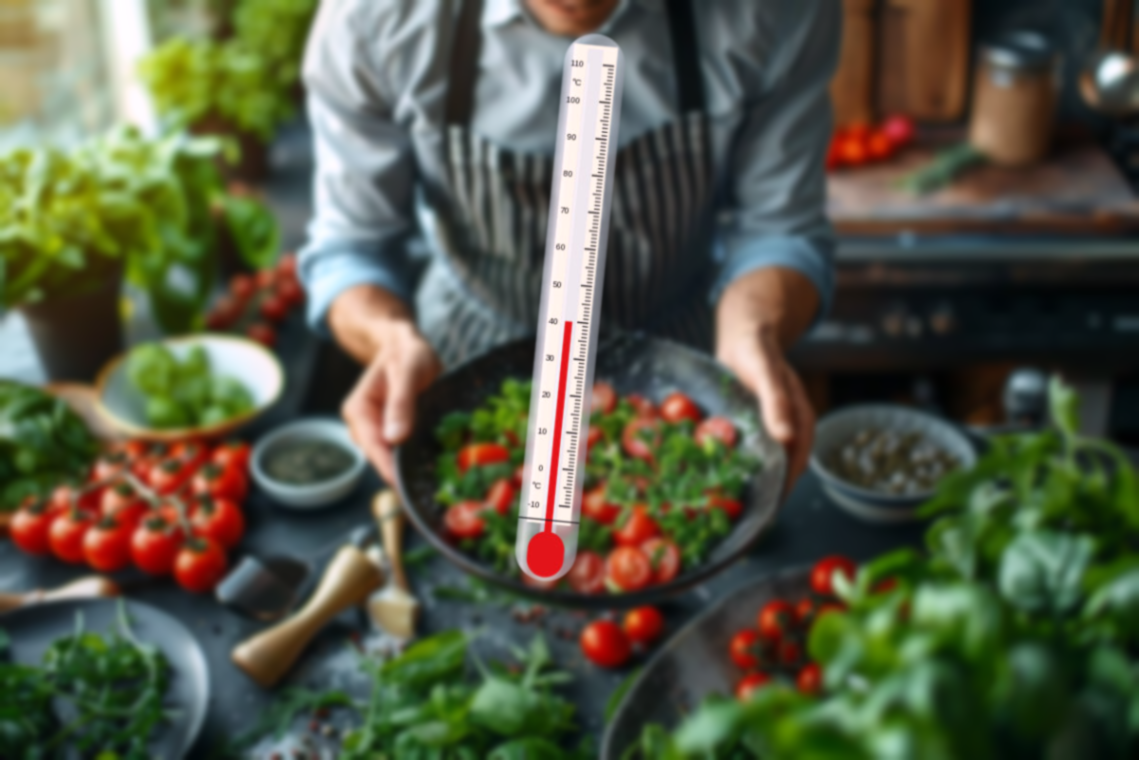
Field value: 40; °C
